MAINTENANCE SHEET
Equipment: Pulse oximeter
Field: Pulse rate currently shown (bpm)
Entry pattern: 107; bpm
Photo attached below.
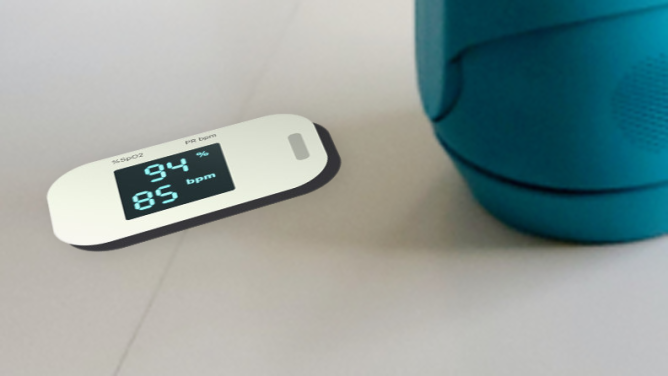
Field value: 85; bpm
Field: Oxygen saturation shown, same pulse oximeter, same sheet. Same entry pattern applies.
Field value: 94; %
